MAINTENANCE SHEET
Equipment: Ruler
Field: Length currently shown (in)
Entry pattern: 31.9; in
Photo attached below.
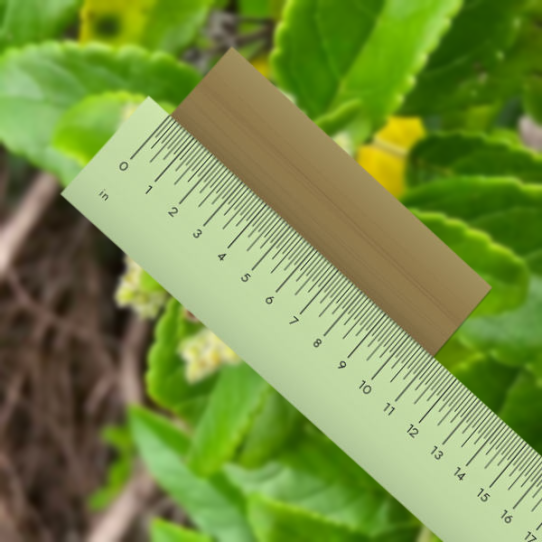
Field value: 11; in
